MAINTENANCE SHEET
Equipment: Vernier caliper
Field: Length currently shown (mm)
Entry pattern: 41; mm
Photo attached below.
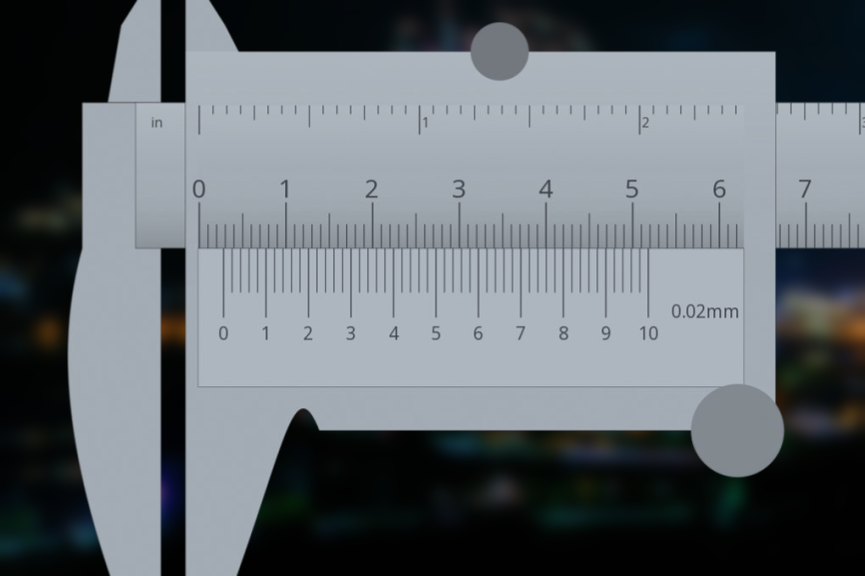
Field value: 2.8; mm
